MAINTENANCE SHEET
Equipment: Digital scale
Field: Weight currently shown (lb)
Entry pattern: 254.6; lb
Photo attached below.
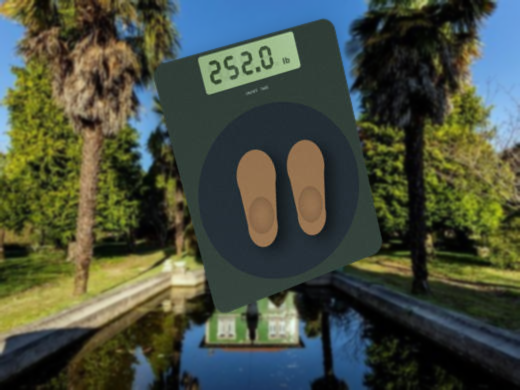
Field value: 252.0; lb
